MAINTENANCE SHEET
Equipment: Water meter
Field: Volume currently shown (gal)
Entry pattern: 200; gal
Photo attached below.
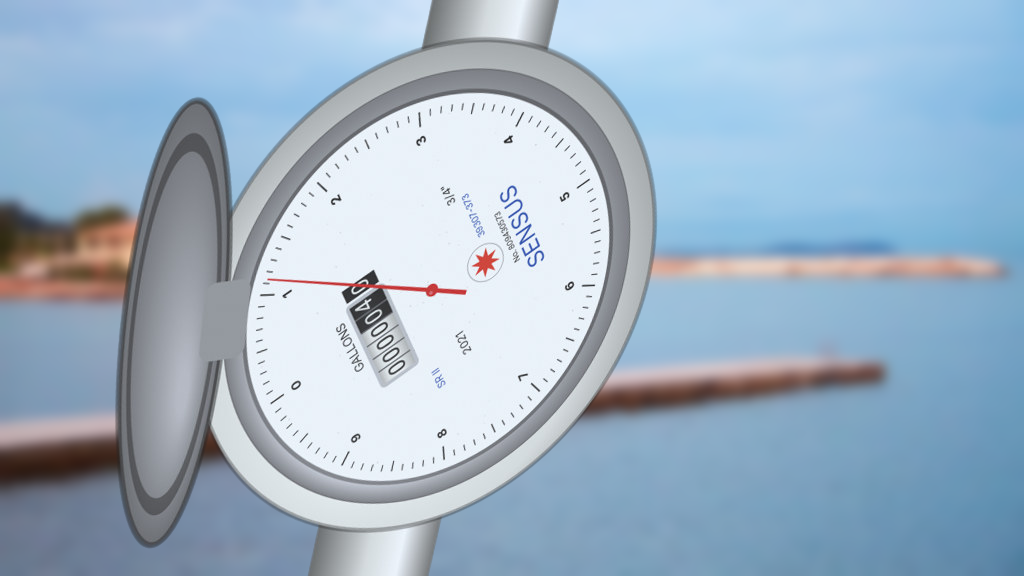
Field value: 41.1; gal
